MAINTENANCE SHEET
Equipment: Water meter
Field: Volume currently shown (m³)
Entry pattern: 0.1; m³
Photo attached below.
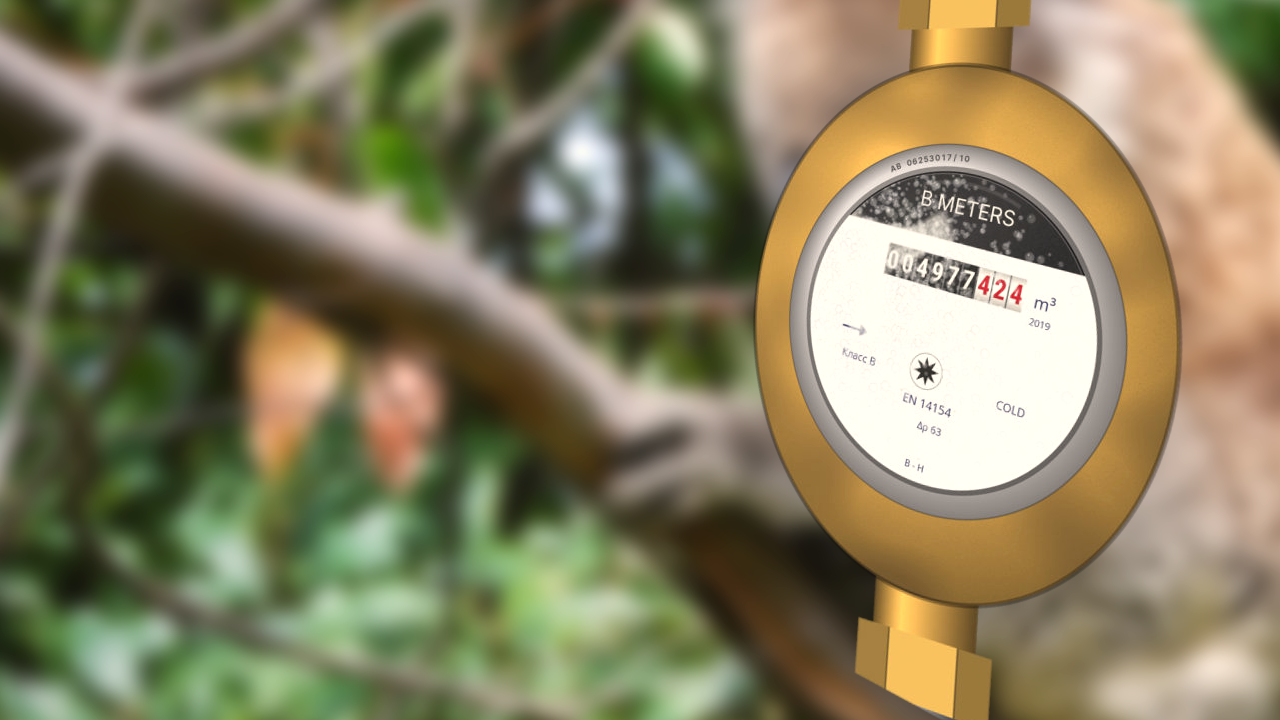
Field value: 4977.424; m³
